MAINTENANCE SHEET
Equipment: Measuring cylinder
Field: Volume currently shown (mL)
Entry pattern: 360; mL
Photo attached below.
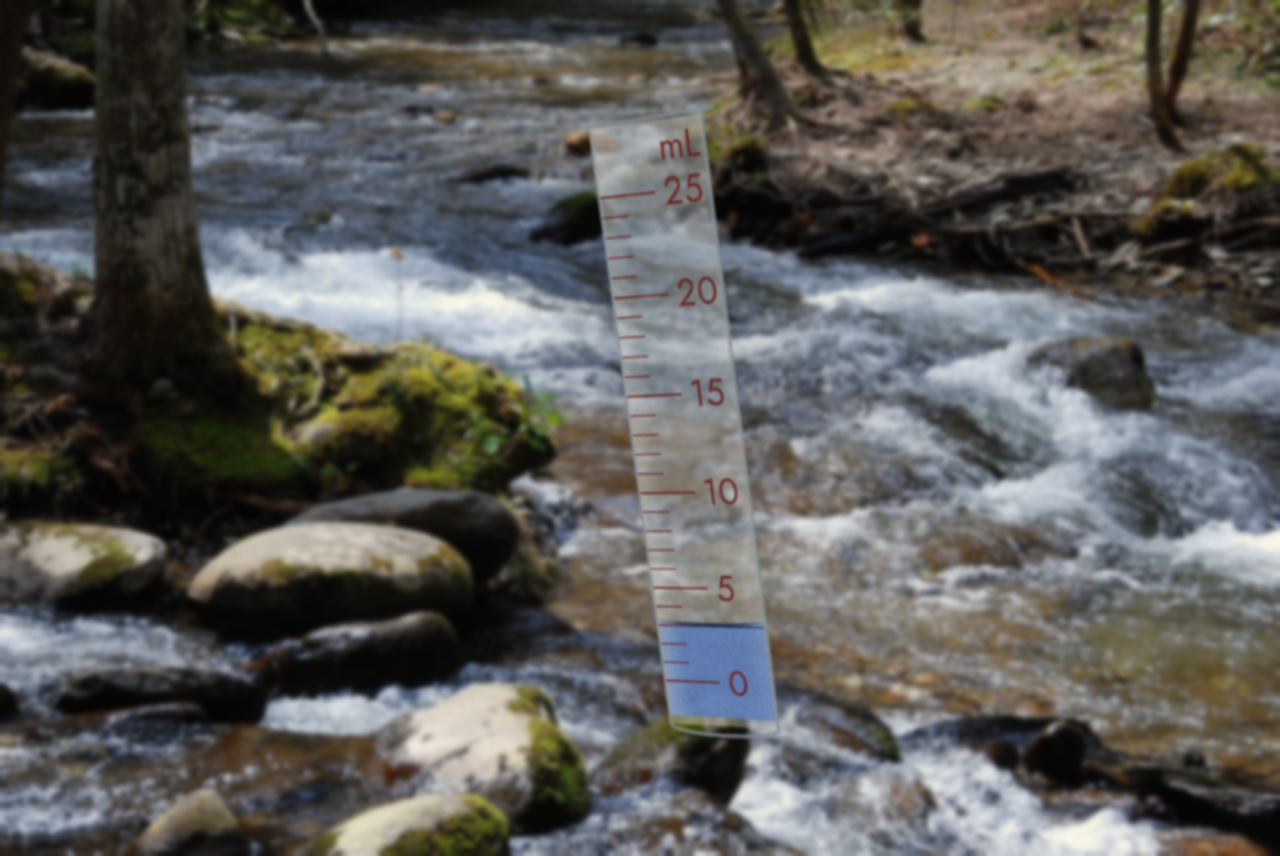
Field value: 3; mL
